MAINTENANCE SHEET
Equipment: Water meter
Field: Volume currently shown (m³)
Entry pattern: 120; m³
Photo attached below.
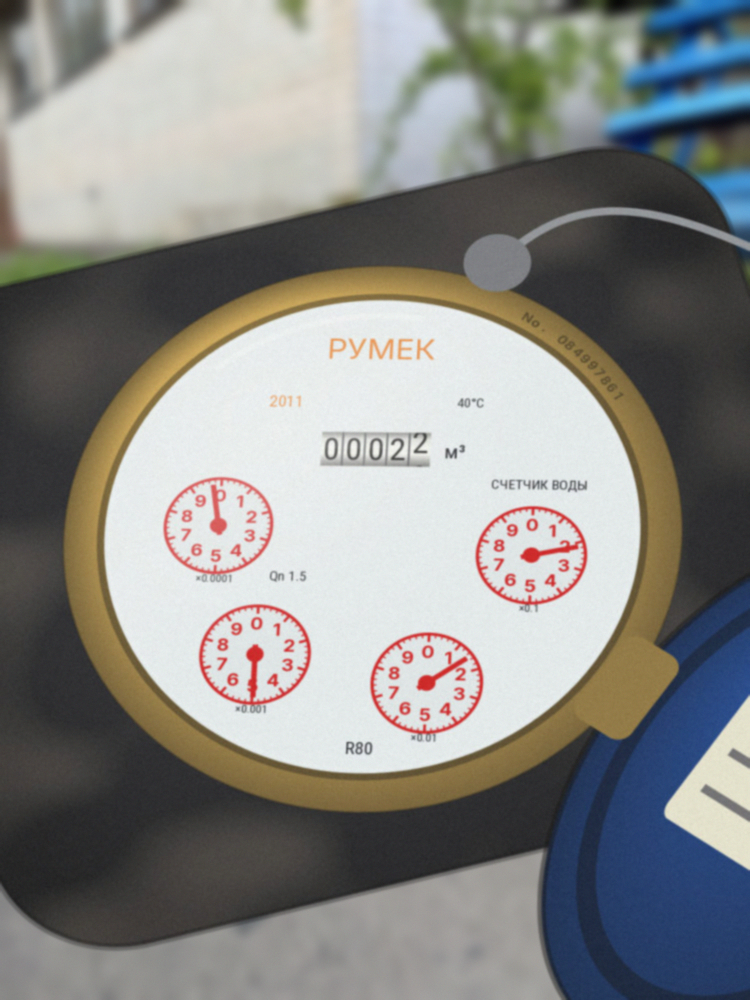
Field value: 22.2149; m³
